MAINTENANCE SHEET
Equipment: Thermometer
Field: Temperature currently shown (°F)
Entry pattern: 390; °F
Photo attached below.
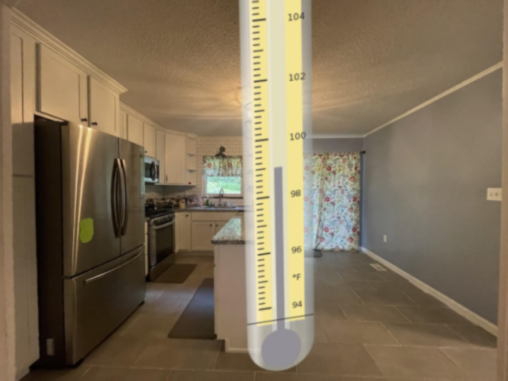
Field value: 99; °F
